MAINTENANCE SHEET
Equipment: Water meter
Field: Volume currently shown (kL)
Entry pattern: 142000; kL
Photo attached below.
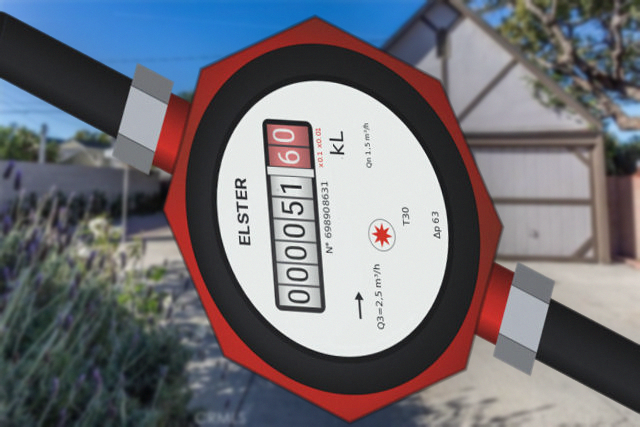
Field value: 51.60; kL
